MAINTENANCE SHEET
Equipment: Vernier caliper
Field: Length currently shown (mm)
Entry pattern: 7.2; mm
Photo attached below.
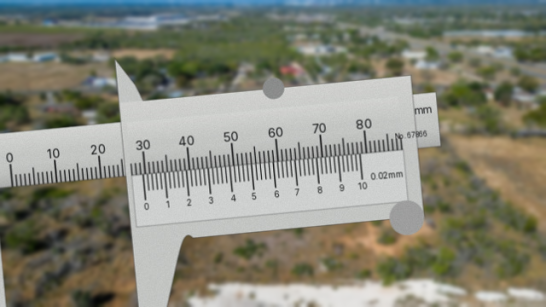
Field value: 29.5; mm
